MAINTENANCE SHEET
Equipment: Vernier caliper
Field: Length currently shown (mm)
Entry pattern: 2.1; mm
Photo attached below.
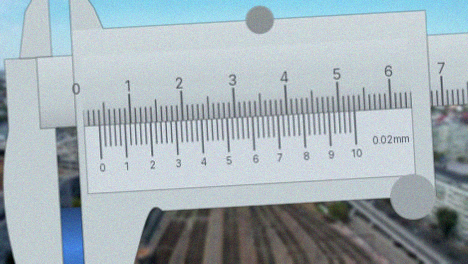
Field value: 4.0; mm
